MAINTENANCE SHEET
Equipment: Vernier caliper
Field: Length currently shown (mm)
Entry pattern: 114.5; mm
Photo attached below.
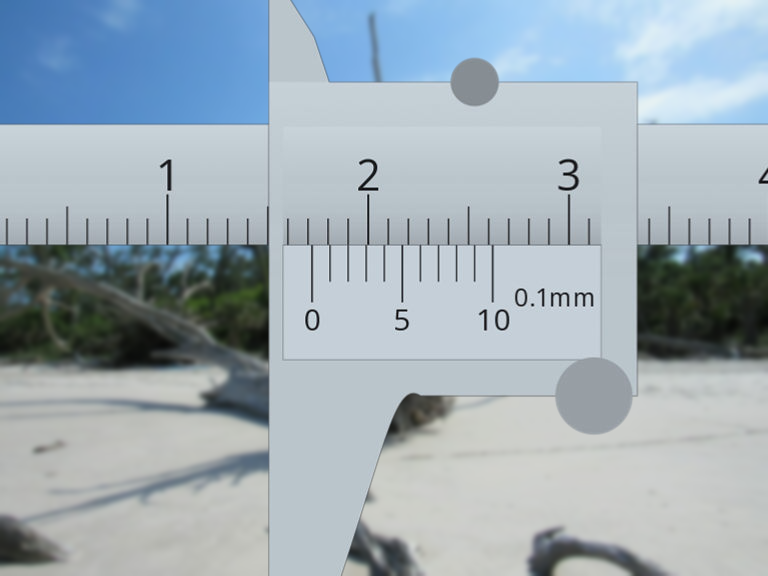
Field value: 17.2; mm
